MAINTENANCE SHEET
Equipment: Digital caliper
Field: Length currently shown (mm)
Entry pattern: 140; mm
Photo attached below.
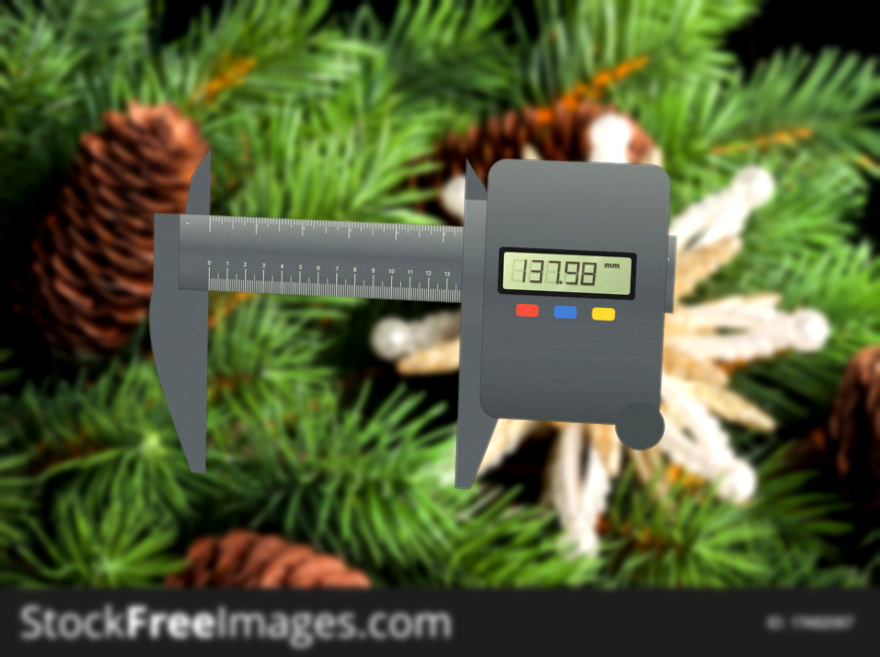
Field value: 137.98; mm
